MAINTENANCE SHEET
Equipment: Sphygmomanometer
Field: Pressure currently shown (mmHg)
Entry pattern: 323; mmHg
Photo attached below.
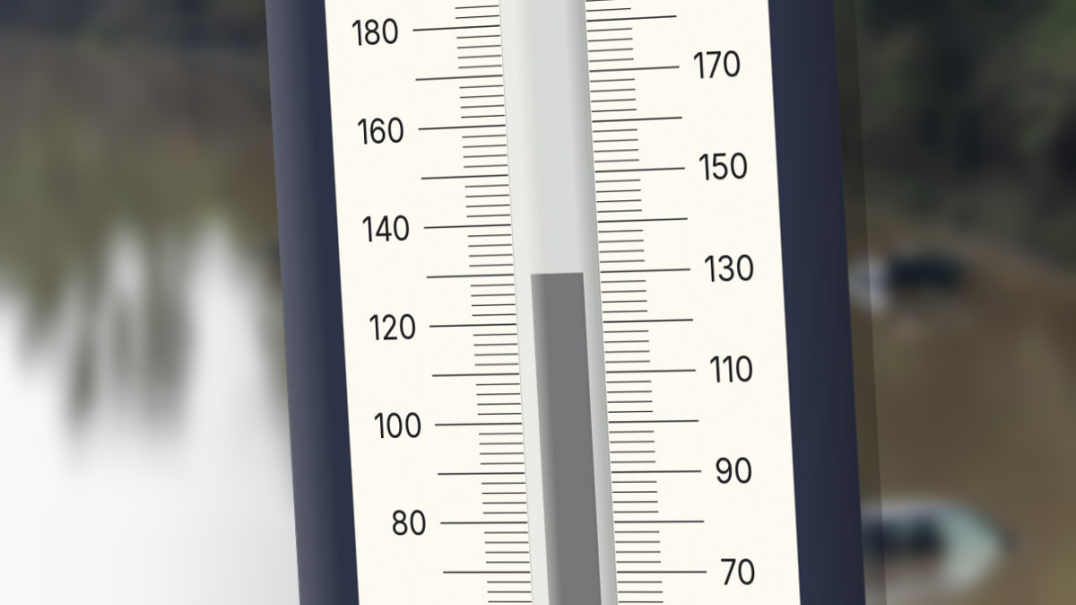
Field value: 130; mmHg
